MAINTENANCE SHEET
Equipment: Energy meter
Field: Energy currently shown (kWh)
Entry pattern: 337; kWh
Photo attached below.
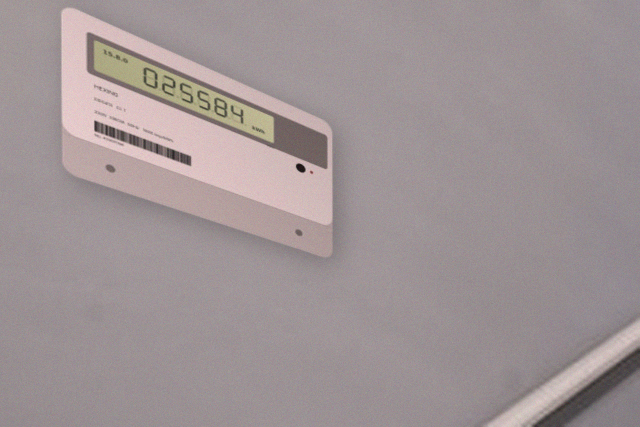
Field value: 25584; kWh
